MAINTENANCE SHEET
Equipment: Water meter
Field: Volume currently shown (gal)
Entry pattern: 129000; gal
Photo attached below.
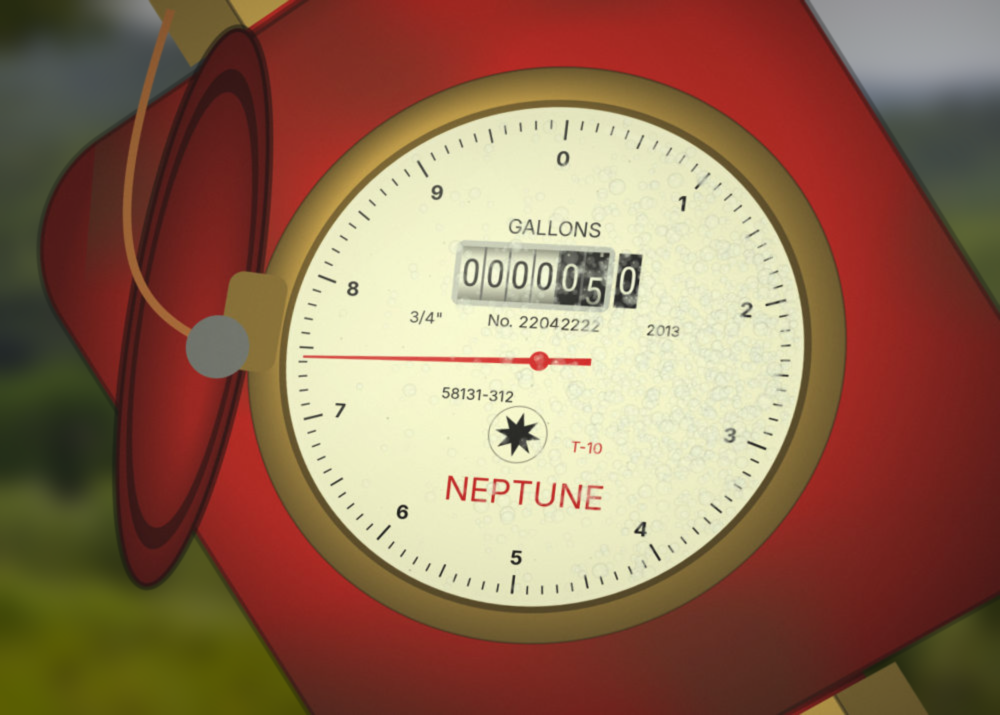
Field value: 47.4; gal
